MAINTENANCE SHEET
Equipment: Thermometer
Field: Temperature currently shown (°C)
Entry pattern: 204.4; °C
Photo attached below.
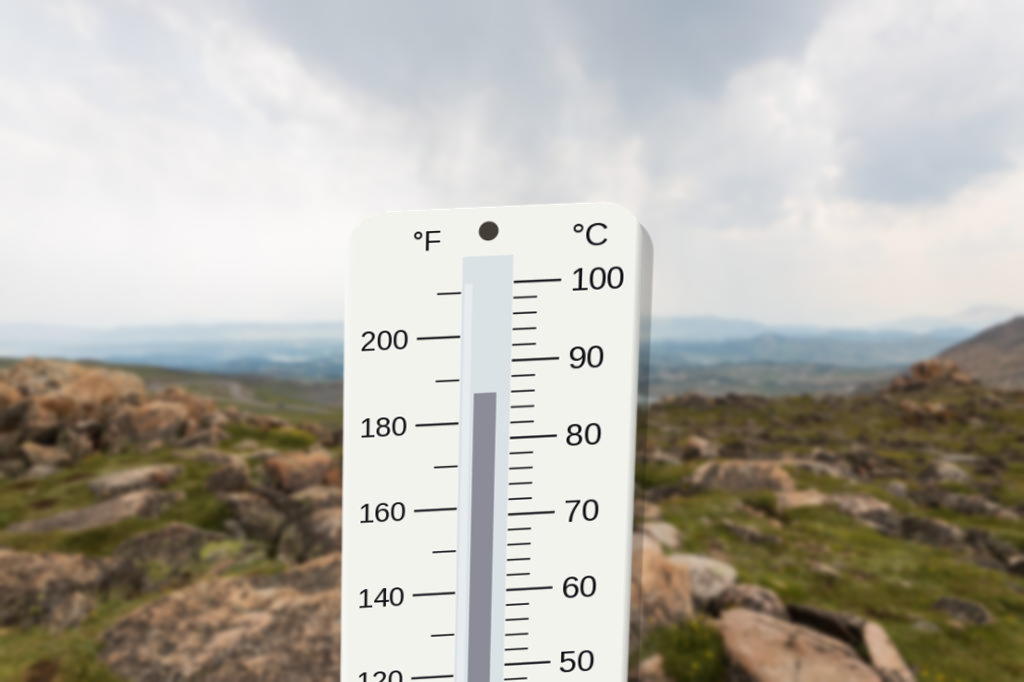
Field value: 86; °C
